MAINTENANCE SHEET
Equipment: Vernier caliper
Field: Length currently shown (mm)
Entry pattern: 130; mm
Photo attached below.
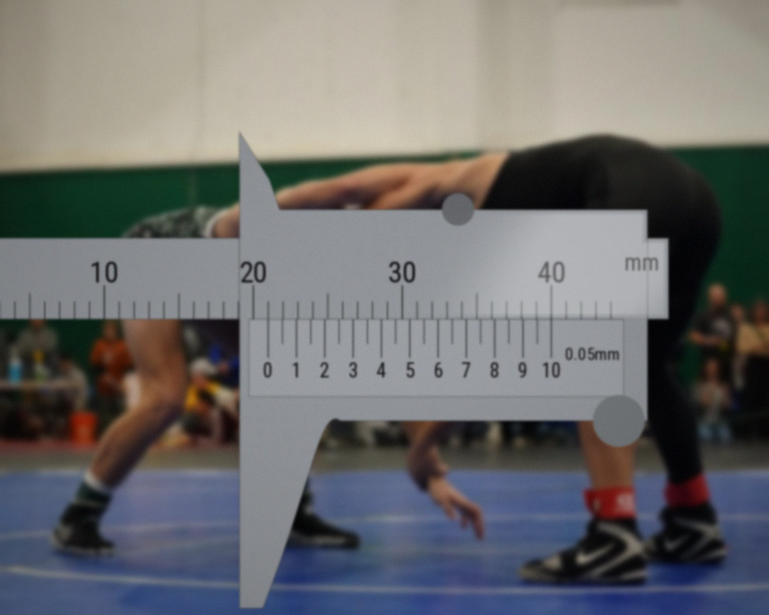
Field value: 21.0; mm
